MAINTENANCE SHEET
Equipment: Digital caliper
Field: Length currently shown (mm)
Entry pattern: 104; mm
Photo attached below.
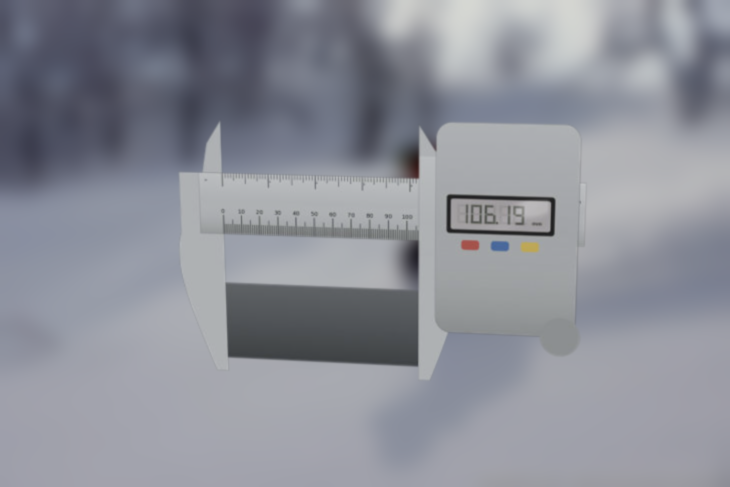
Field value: 106.19; mm
